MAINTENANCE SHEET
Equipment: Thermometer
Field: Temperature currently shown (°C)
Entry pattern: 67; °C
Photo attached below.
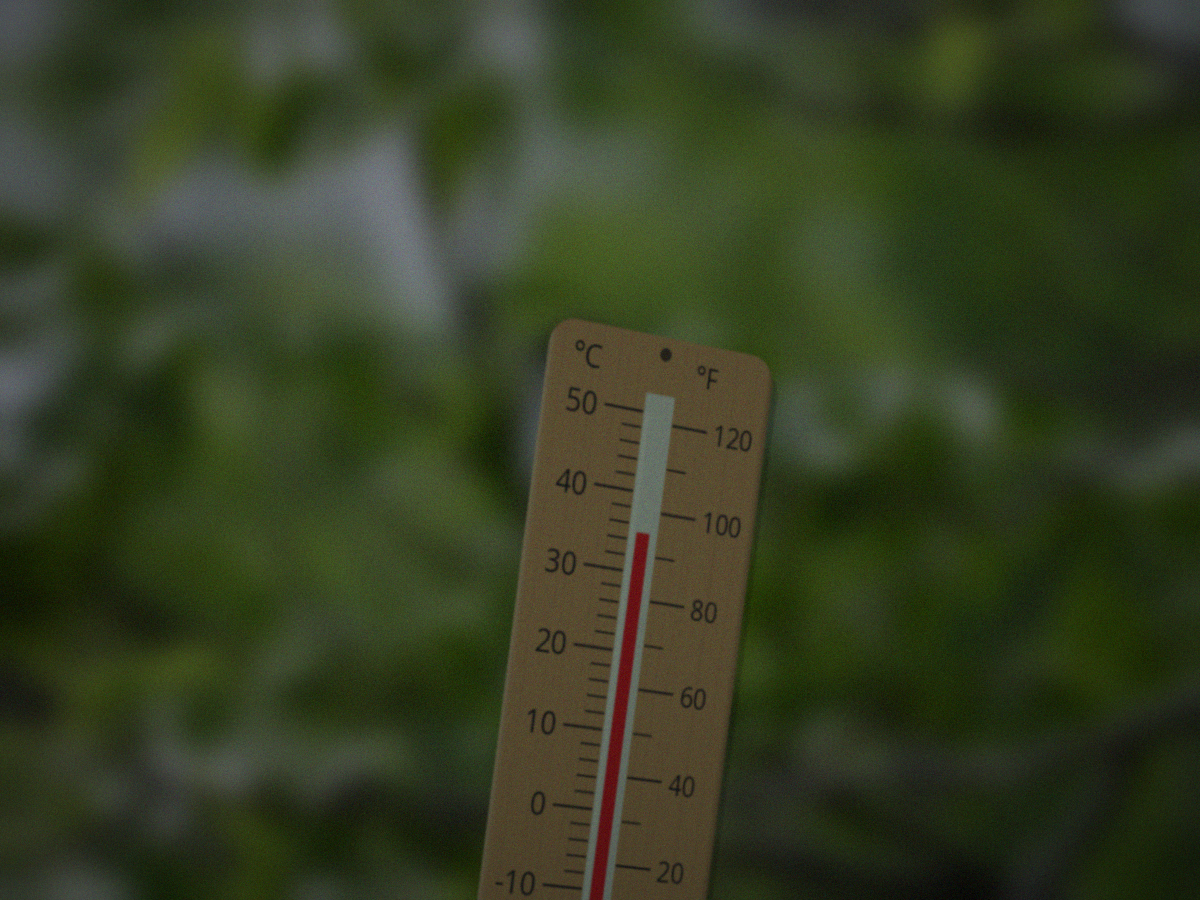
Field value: 35; °C
